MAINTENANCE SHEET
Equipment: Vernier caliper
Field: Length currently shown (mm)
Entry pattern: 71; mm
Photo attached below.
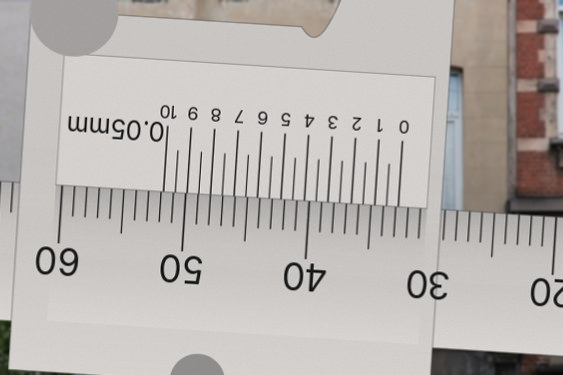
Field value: 32.8; mm
